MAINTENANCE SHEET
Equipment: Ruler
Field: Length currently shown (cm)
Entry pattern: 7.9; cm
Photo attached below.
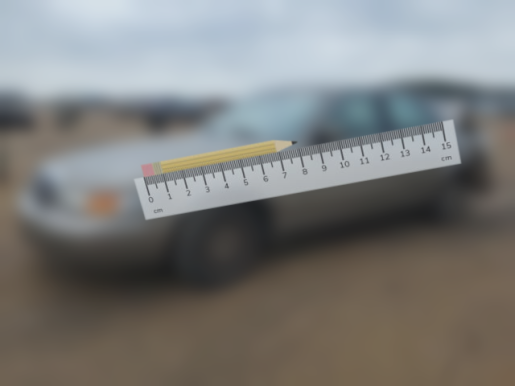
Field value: 8; cm
